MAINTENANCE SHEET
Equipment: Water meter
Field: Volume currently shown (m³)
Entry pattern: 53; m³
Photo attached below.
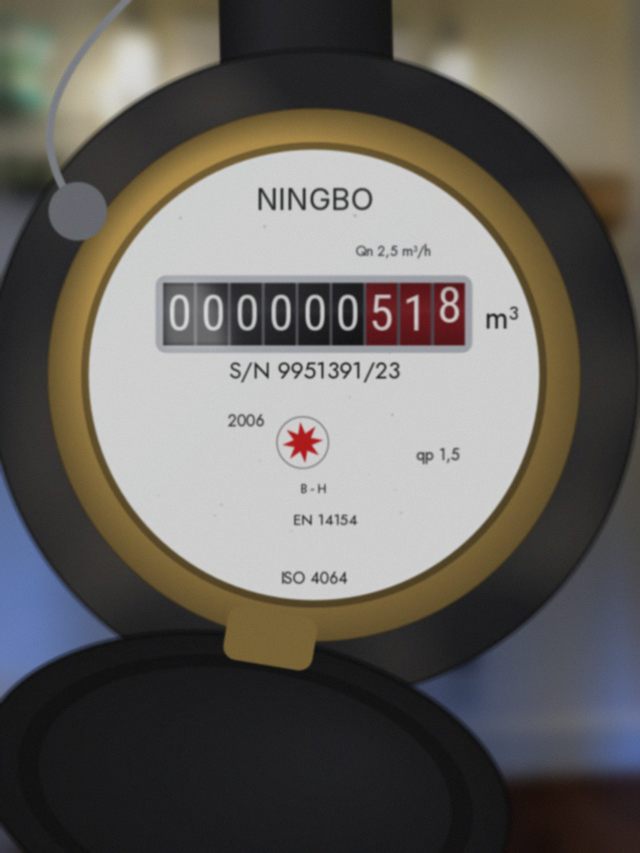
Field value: 0.518; m³
